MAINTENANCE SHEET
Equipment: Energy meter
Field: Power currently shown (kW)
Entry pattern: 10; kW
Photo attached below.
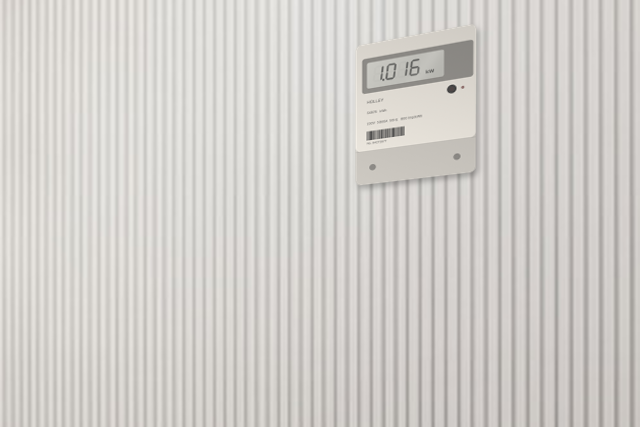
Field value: 1.016; kW
